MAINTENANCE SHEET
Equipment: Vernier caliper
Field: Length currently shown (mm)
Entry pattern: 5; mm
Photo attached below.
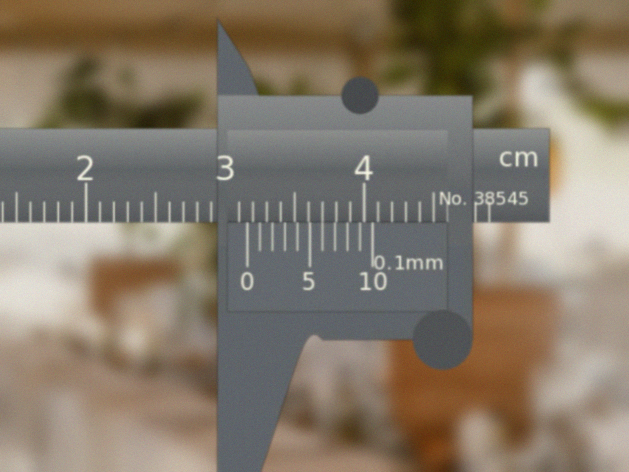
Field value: 31.6; mm
